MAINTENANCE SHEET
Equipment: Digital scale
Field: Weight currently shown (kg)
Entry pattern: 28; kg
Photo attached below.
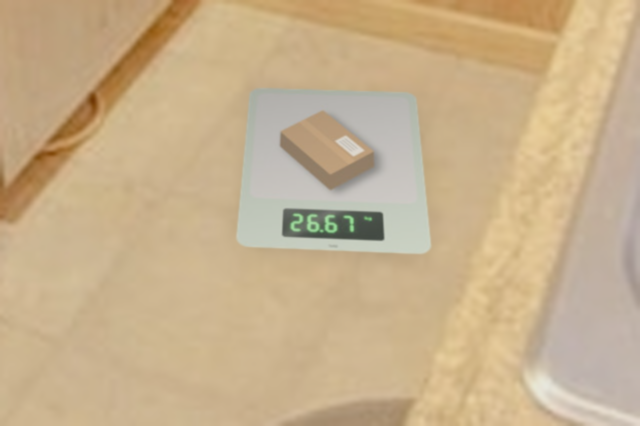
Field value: 26.67; kg
